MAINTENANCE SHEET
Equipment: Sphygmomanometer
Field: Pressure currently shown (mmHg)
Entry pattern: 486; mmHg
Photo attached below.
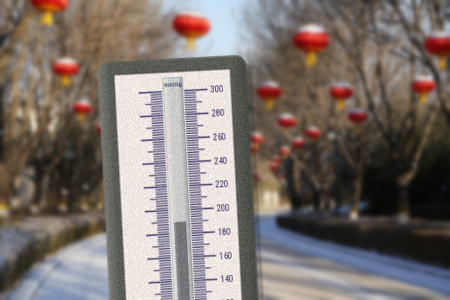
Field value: 190; mmHg
